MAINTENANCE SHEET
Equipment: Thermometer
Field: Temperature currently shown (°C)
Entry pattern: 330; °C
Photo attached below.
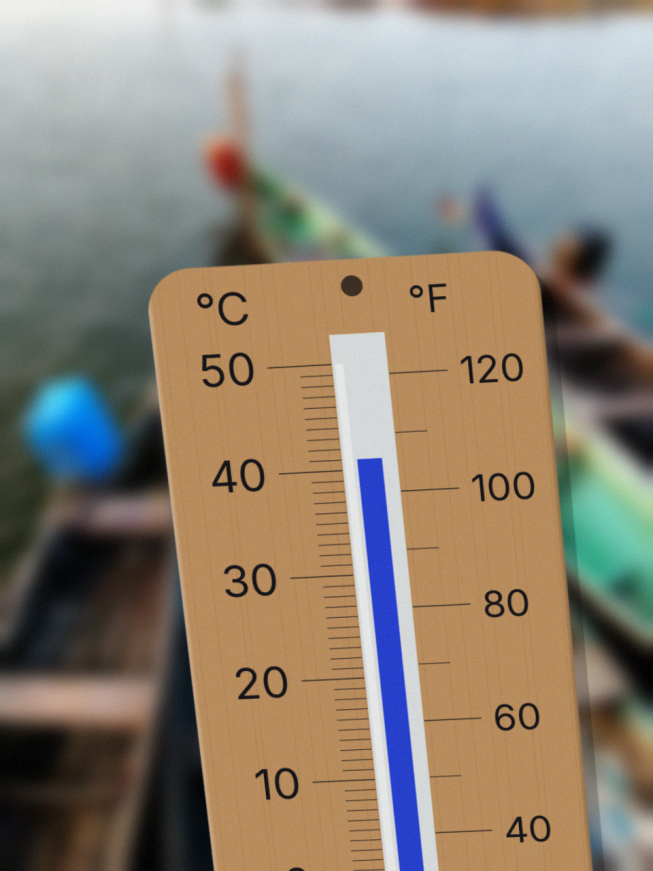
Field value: 41; °C
